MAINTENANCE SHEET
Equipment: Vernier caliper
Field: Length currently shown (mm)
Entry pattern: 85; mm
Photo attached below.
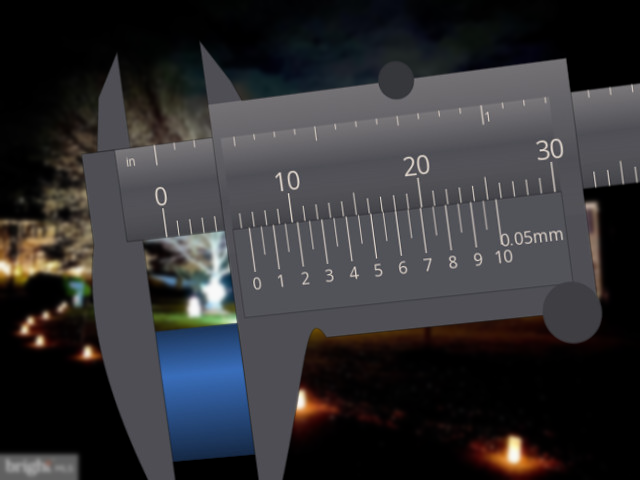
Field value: 6.6; mm
